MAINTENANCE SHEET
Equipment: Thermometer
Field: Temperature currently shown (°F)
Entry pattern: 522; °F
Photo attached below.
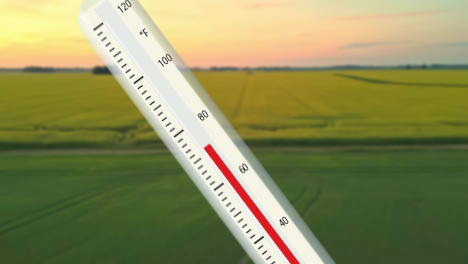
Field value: 72; °F
